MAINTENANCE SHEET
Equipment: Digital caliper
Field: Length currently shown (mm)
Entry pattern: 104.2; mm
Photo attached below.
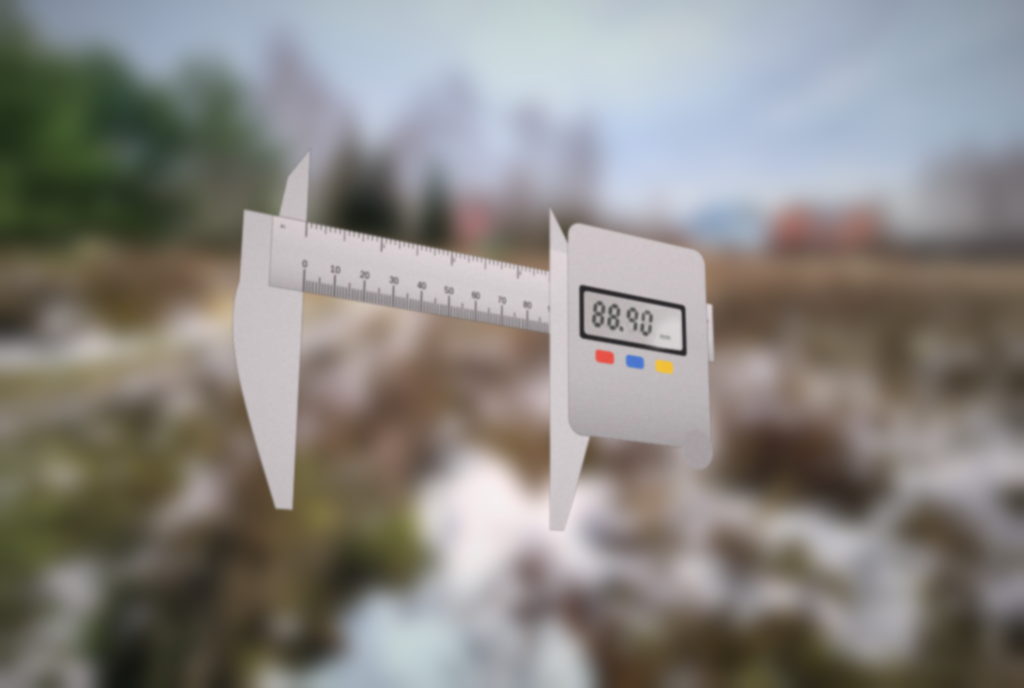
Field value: 88.90; mm
